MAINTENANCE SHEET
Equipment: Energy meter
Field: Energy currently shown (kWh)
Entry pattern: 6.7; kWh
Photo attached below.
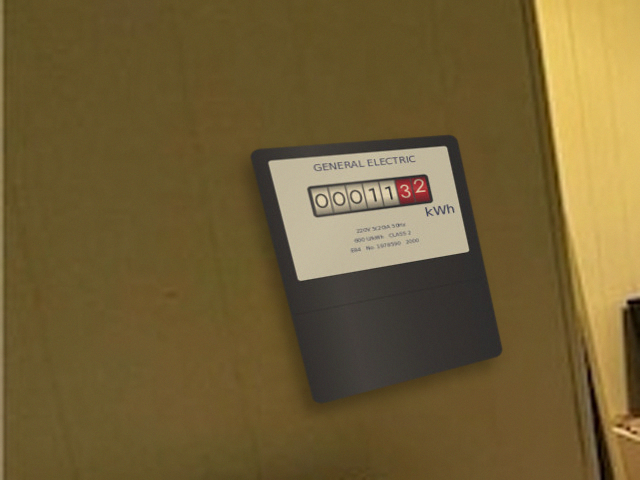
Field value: 11.32; kWh
